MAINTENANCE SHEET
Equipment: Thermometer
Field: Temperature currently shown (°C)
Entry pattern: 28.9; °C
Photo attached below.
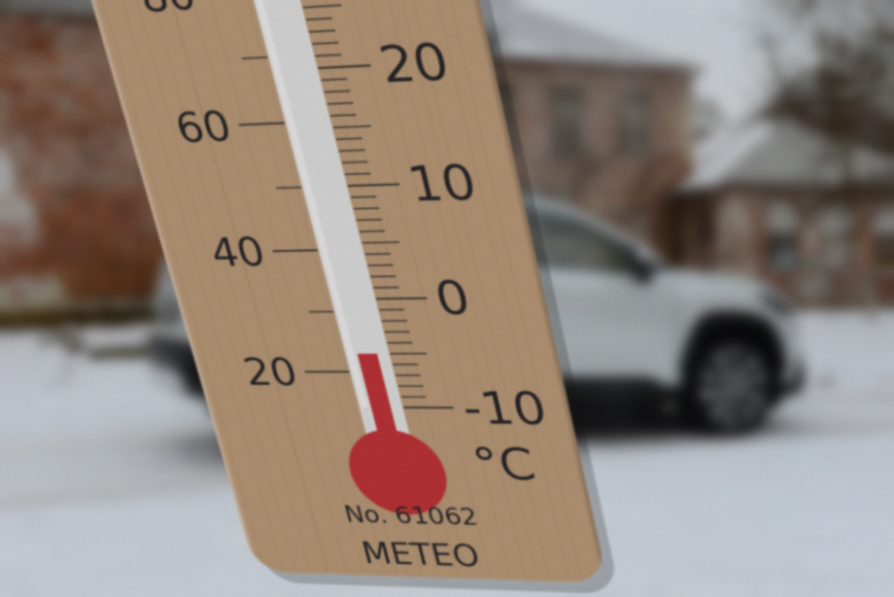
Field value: -5; °C
